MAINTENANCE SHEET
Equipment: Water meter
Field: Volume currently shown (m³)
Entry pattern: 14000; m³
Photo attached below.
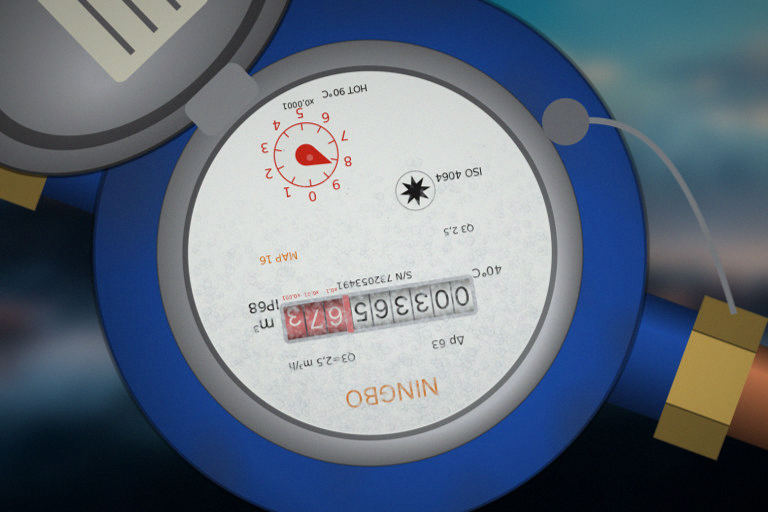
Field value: 3365.6728; m³
